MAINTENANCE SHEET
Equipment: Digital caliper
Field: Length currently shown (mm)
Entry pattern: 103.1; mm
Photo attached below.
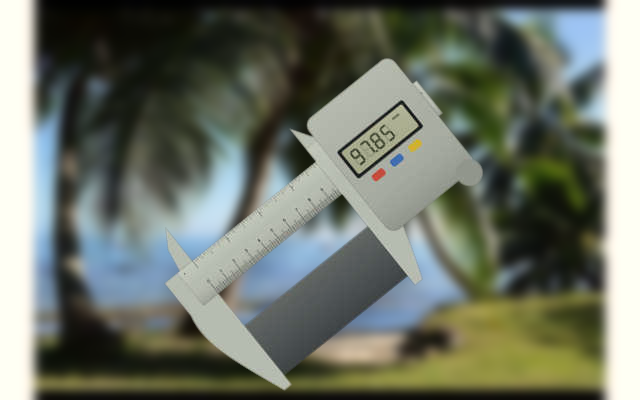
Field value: 97.85; mm
